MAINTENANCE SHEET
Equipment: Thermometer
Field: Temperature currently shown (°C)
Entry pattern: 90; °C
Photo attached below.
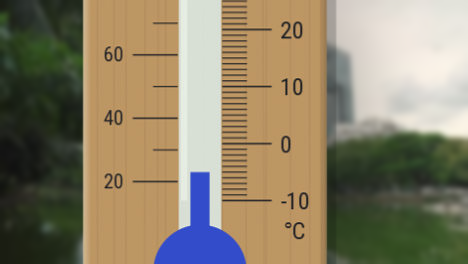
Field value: -5; °C
